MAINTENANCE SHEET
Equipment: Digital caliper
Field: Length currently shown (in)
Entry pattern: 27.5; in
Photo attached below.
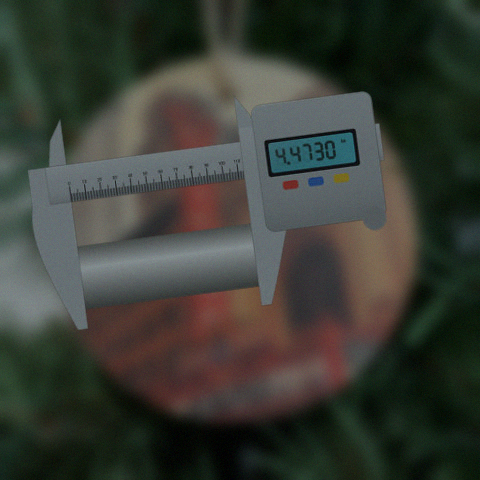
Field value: 4.4730; in
